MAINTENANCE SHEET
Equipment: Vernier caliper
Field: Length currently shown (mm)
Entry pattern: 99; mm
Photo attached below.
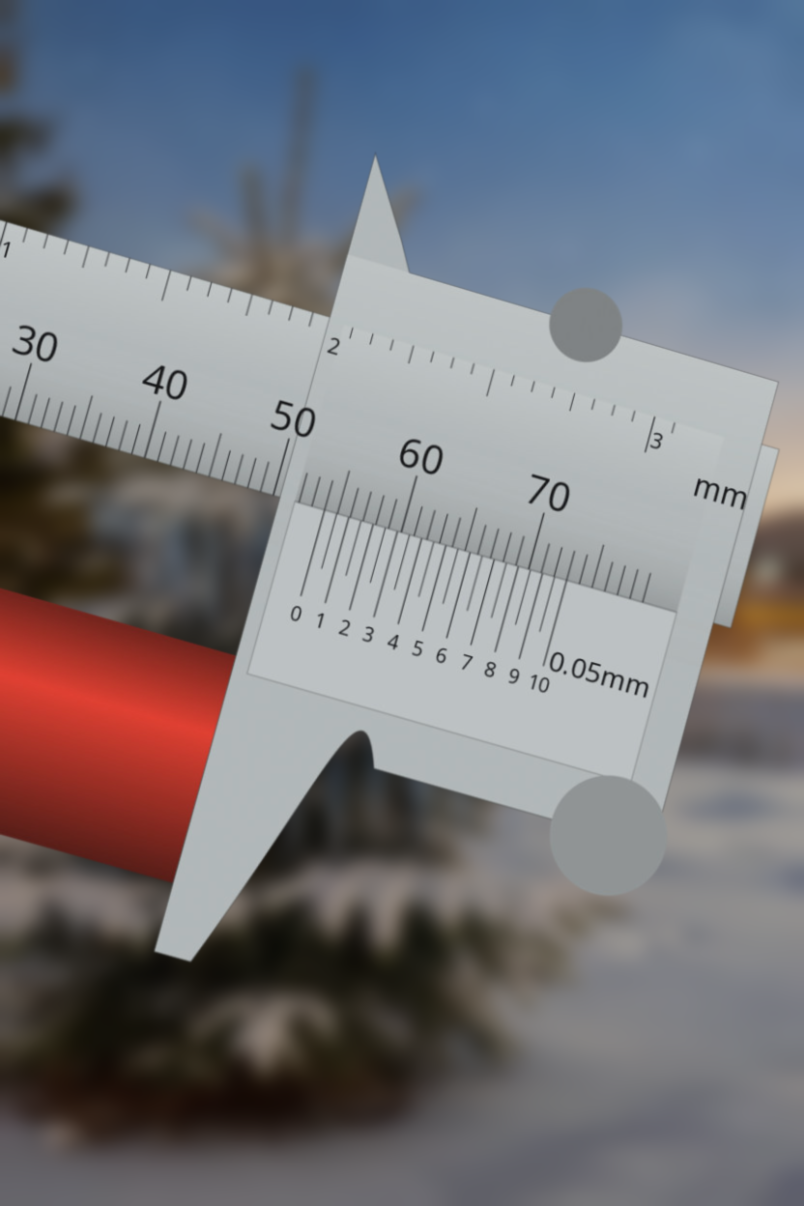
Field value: 54.0; mm
